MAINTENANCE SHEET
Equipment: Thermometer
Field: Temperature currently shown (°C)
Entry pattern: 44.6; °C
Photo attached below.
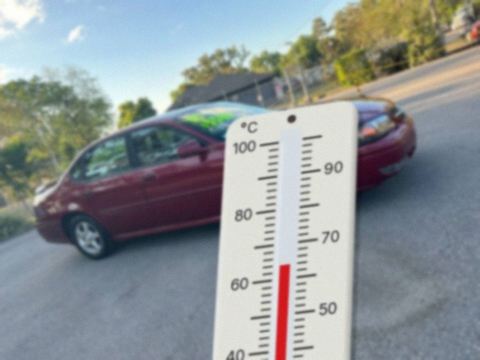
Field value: 64; °C
